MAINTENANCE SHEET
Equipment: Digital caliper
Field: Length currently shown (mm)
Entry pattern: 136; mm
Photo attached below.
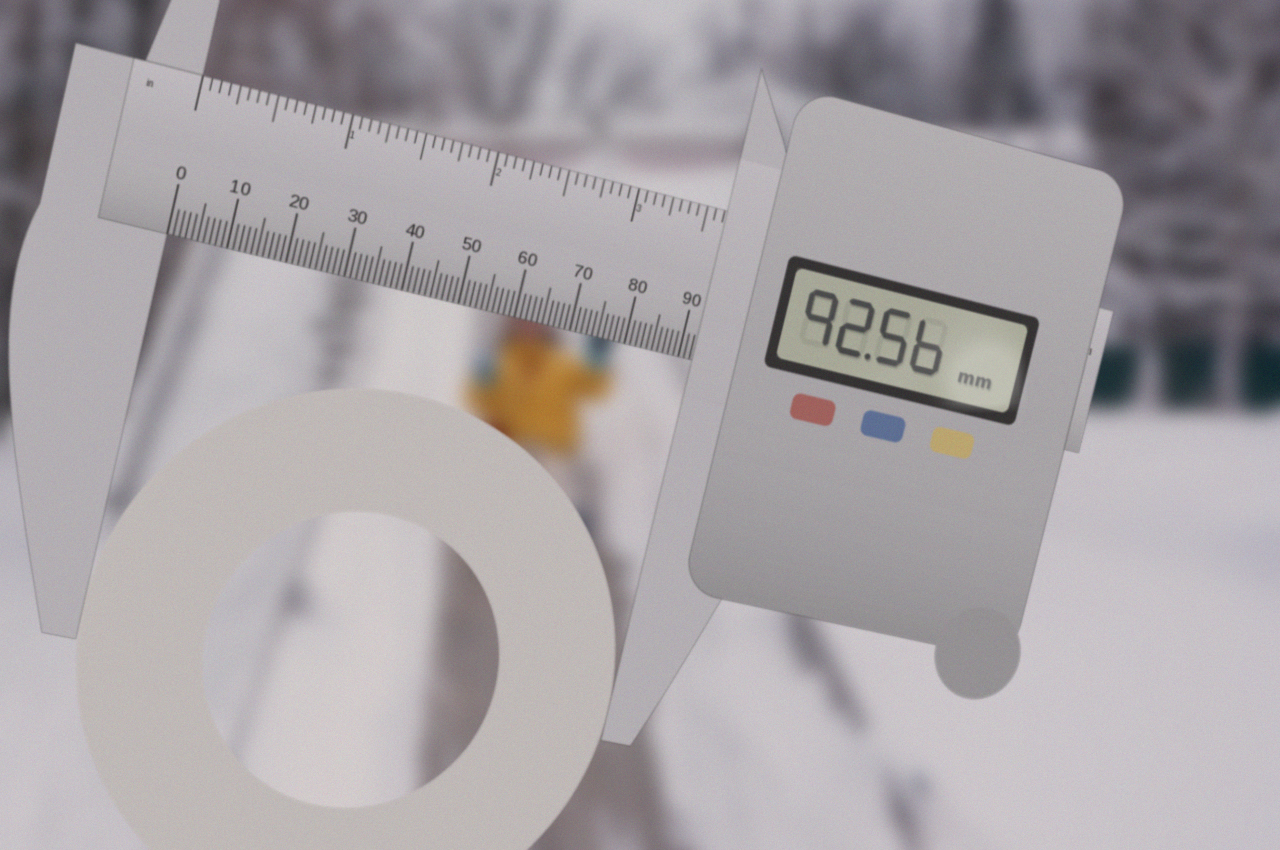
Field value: 92.56; mm
